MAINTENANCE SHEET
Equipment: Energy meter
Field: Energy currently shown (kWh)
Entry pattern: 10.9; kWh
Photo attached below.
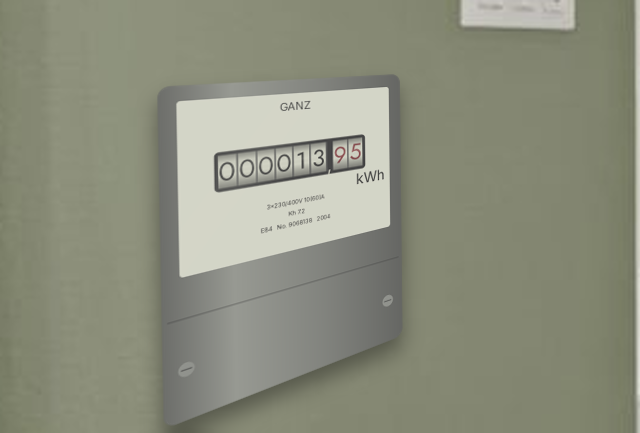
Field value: 13.95; kWh
